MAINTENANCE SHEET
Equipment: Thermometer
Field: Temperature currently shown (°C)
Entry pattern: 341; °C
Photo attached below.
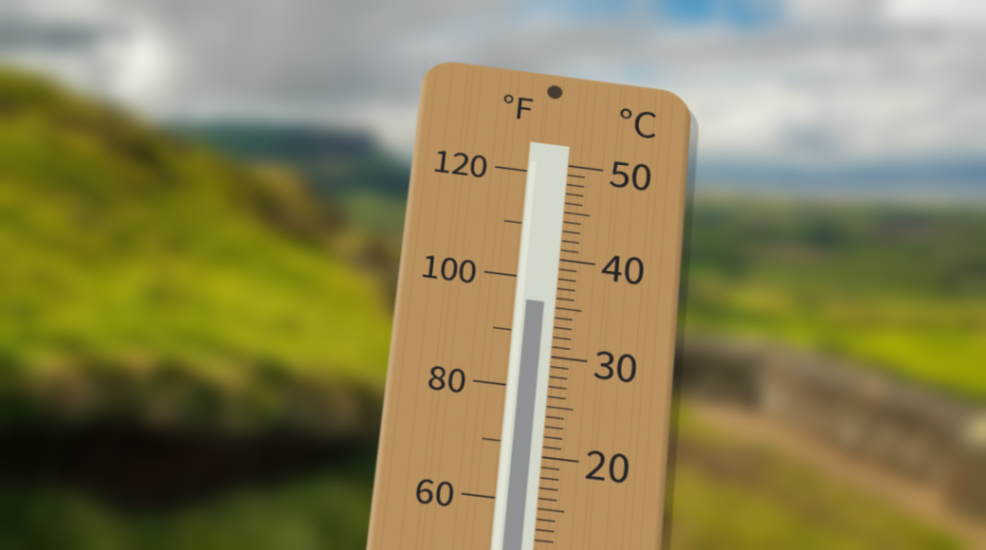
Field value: 35.5; °C
